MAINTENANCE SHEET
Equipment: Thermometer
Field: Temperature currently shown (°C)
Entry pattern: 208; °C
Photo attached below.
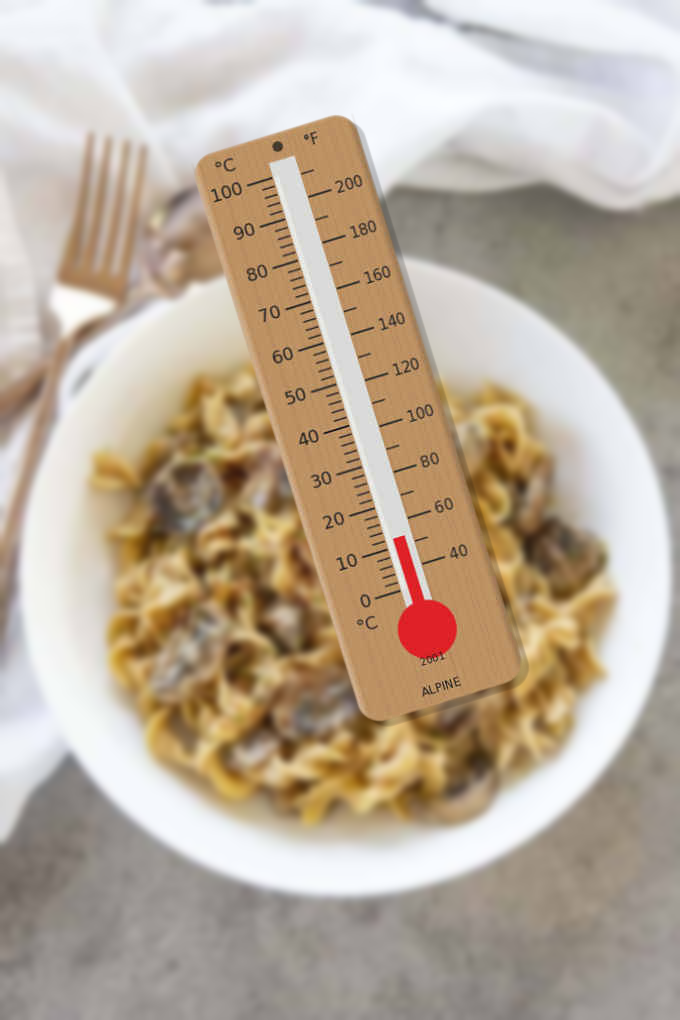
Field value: 12; °C
